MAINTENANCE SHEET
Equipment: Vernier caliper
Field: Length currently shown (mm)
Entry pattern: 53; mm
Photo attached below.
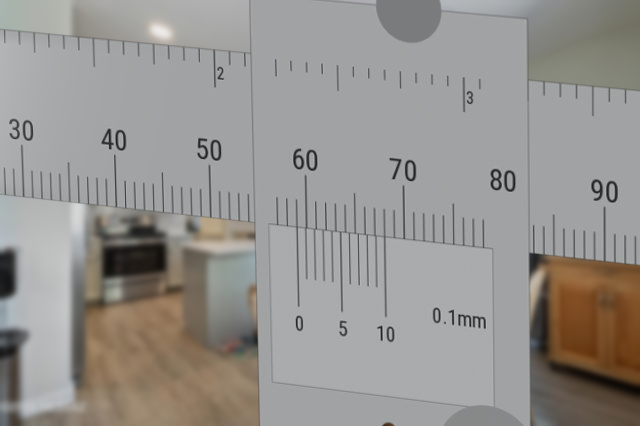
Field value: 59.0; mm
